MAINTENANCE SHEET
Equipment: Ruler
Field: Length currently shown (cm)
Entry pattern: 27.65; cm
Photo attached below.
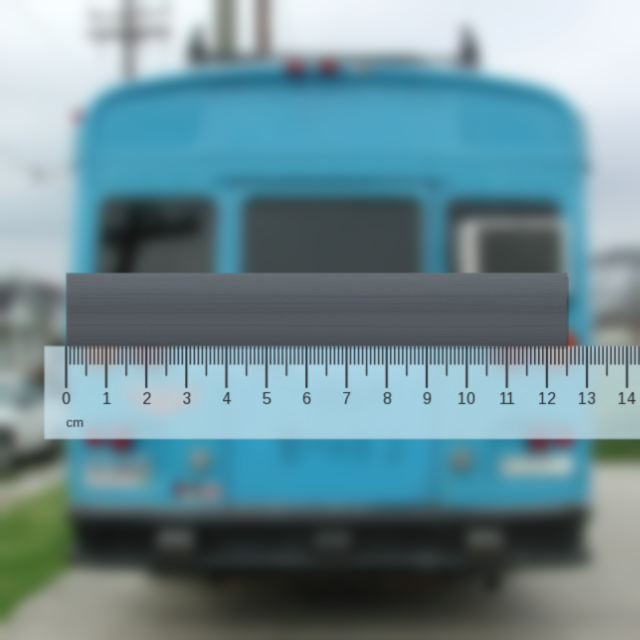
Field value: 12.5; cm
